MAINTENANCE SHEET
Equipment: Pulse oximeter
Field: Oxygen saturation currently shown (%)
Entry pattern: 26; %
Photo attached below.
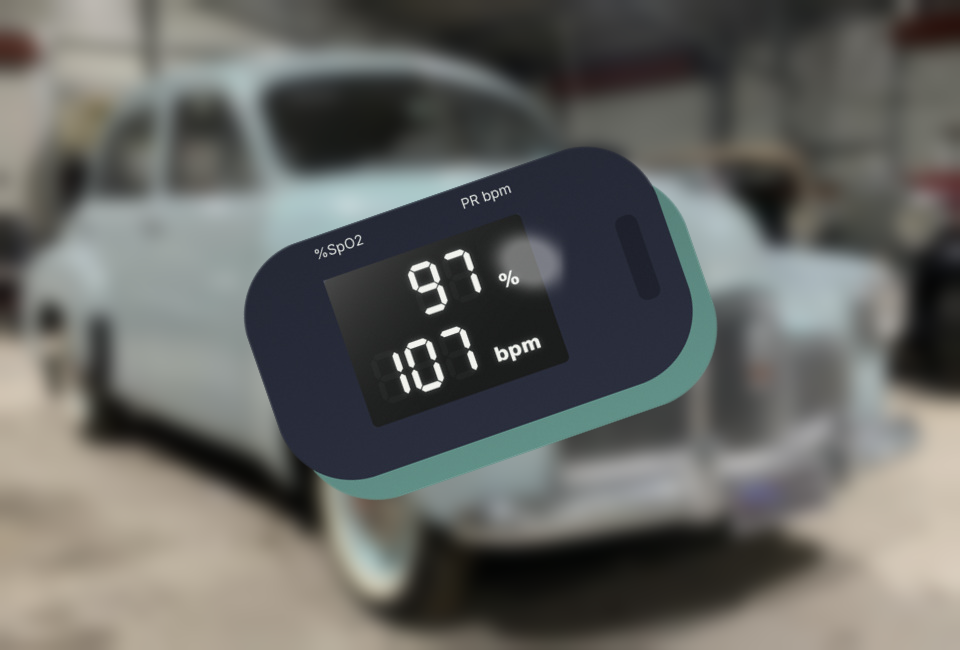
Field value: 97; %
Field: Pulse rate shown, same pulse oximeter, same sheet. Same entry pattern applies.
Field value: 107; bpm
